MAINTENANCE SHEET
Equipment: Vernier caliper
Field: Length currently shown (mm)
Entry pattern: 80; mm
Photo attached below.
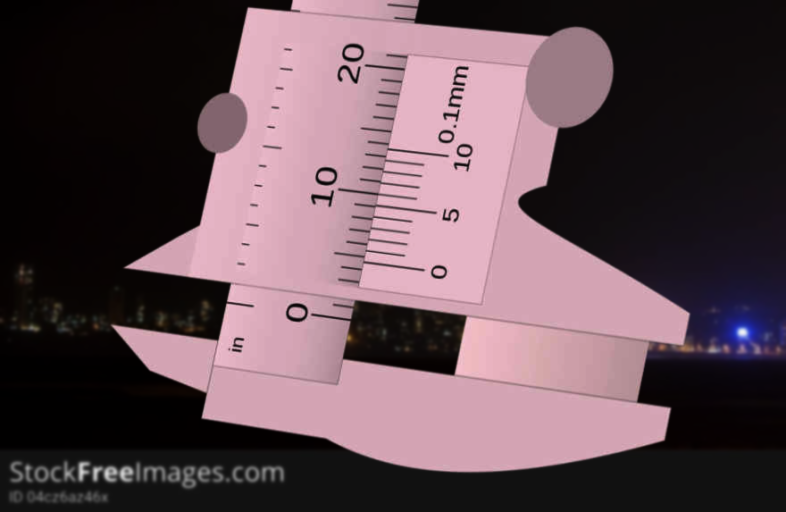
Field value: 4.6; mm
